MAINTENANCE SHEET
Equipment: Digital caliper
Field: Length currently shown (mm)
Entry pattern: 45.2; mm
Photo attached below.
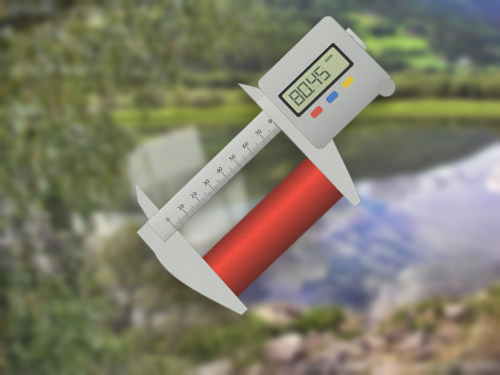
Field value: 80.45; mm
